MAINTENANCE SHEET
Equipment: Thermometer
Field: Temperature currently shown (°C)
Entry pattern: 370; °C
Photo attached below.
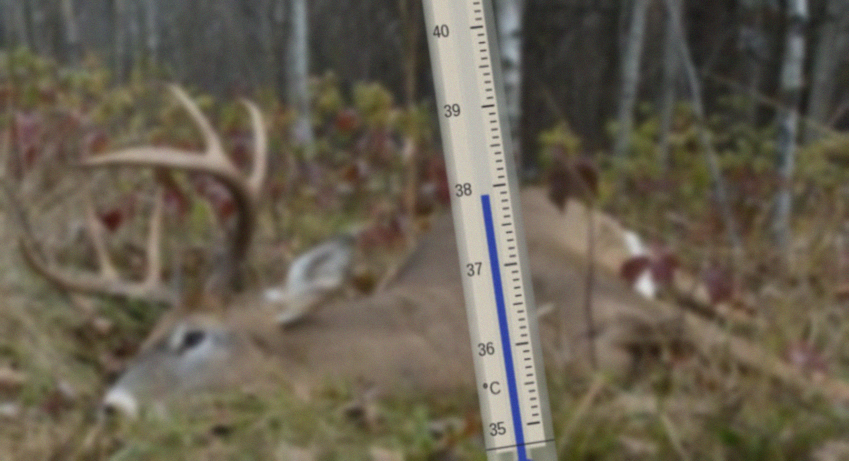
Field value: 37.9; °C
